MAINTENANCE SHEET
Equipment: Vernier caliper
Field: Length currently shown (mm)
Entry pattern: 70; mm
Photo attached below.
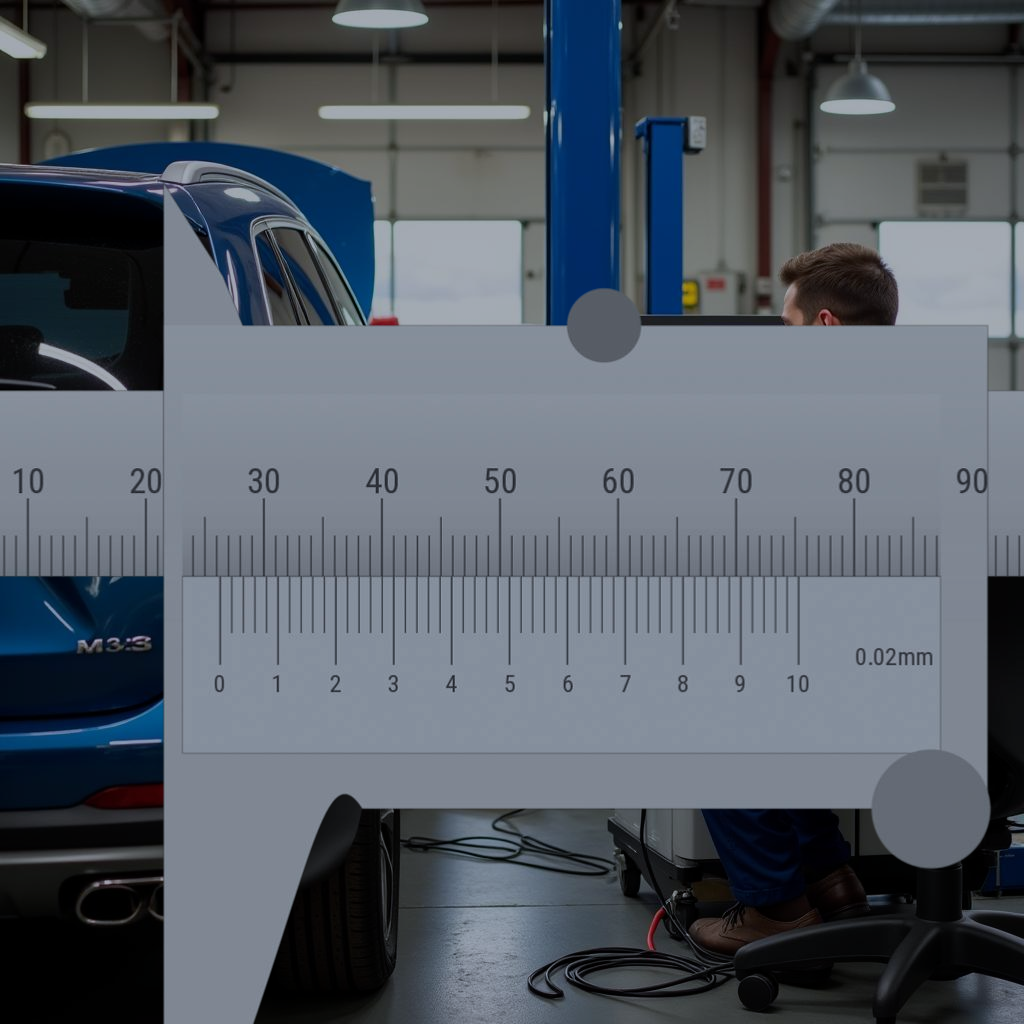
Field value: 26.3; mm
